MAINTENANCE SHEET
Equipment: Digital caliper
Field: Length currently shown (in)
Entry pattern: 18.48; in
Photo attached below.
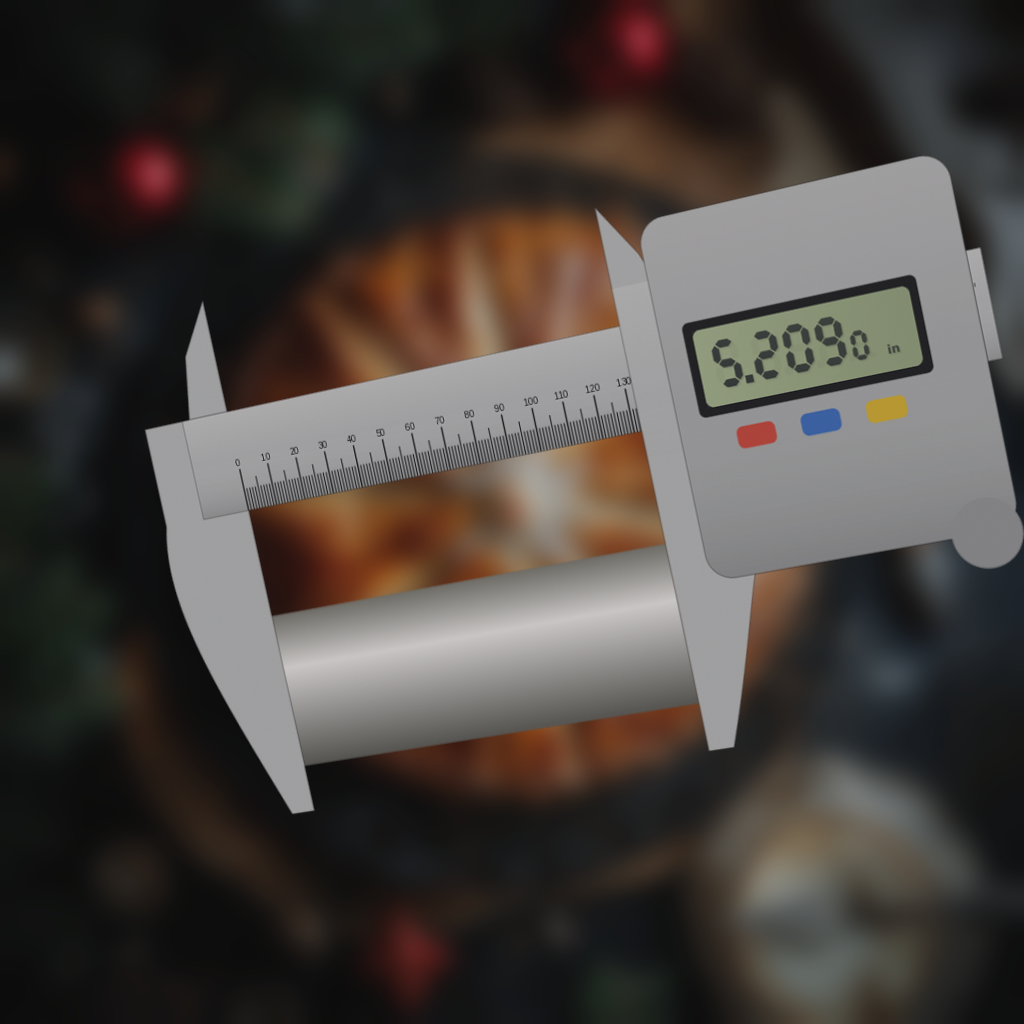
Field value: 5.2090; in
